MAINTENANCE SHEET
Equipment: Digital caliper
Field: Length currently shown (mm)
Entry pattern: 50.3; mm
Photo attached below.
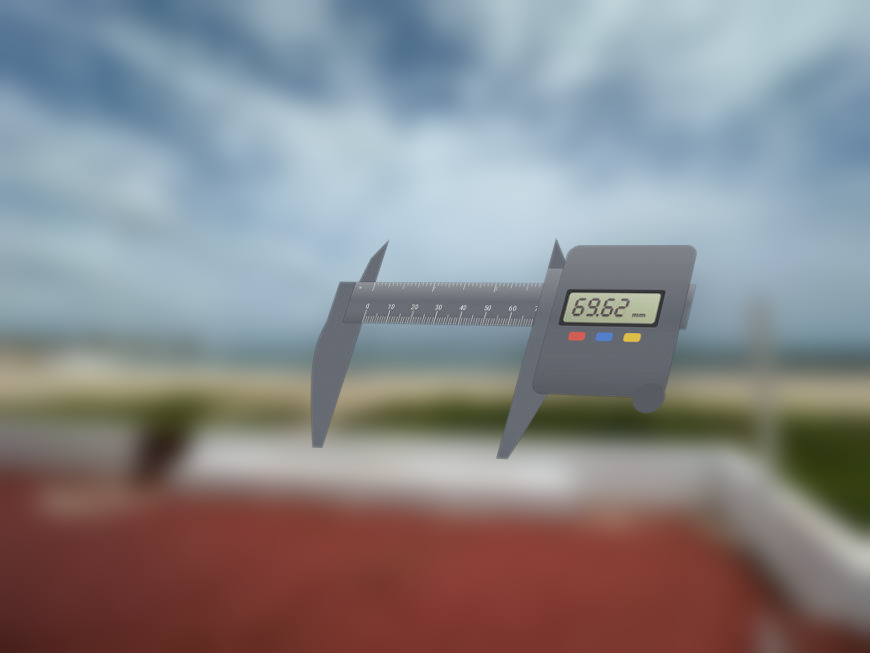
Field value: 69.62; mm
